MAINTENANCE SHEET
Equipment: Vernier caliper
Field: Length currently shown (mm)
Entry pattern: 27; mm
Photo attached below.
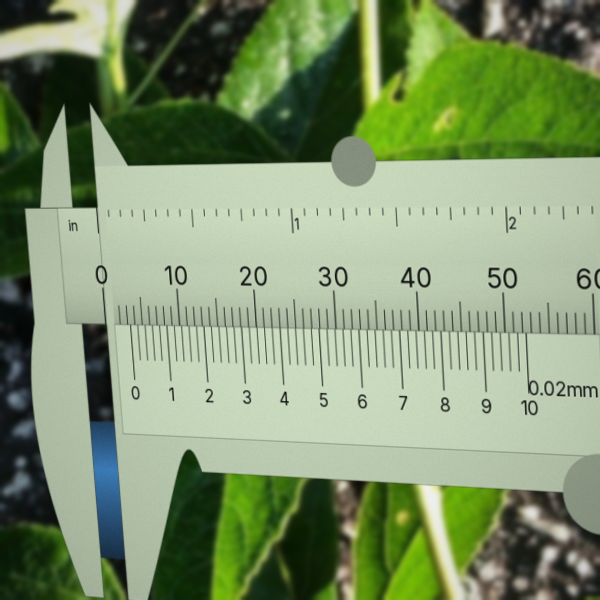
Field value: 3.4; mm
